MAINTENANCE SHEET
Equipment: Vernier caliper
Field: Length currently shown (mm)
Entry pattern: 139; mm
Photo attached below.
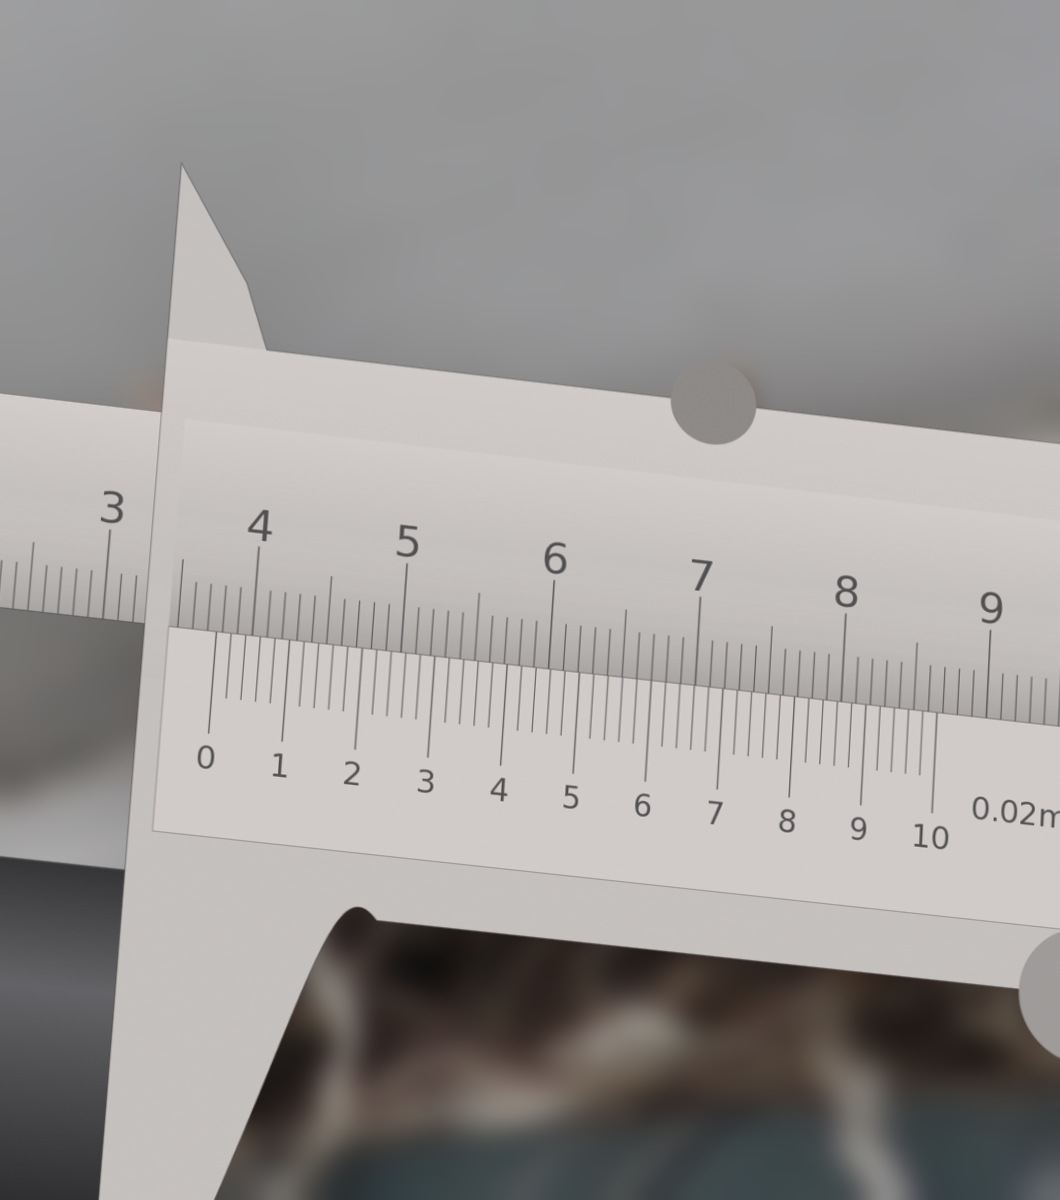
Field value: 37.6; mm
